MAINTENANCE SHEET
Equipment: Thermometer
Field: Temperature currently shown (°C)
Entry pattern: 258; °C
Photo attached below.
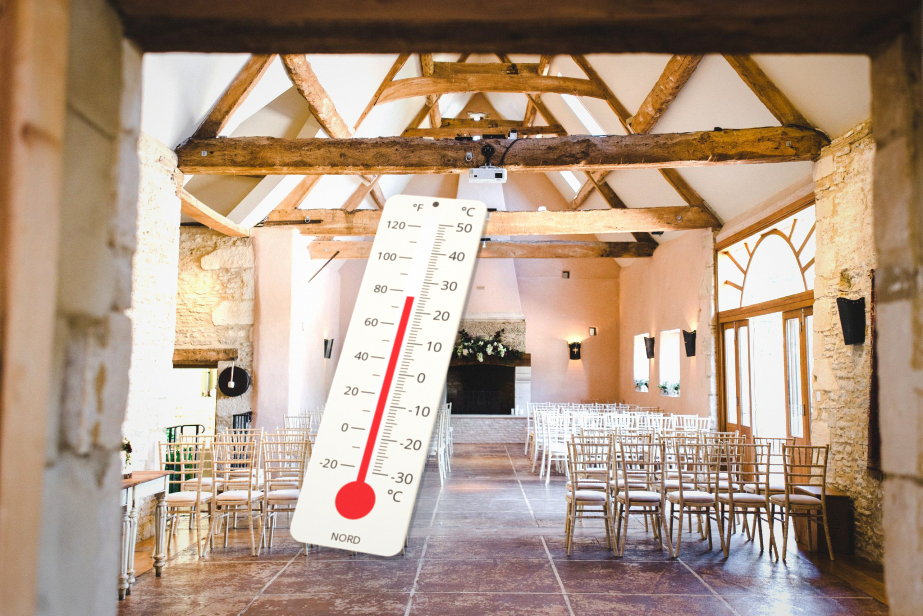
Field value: 25; °C
